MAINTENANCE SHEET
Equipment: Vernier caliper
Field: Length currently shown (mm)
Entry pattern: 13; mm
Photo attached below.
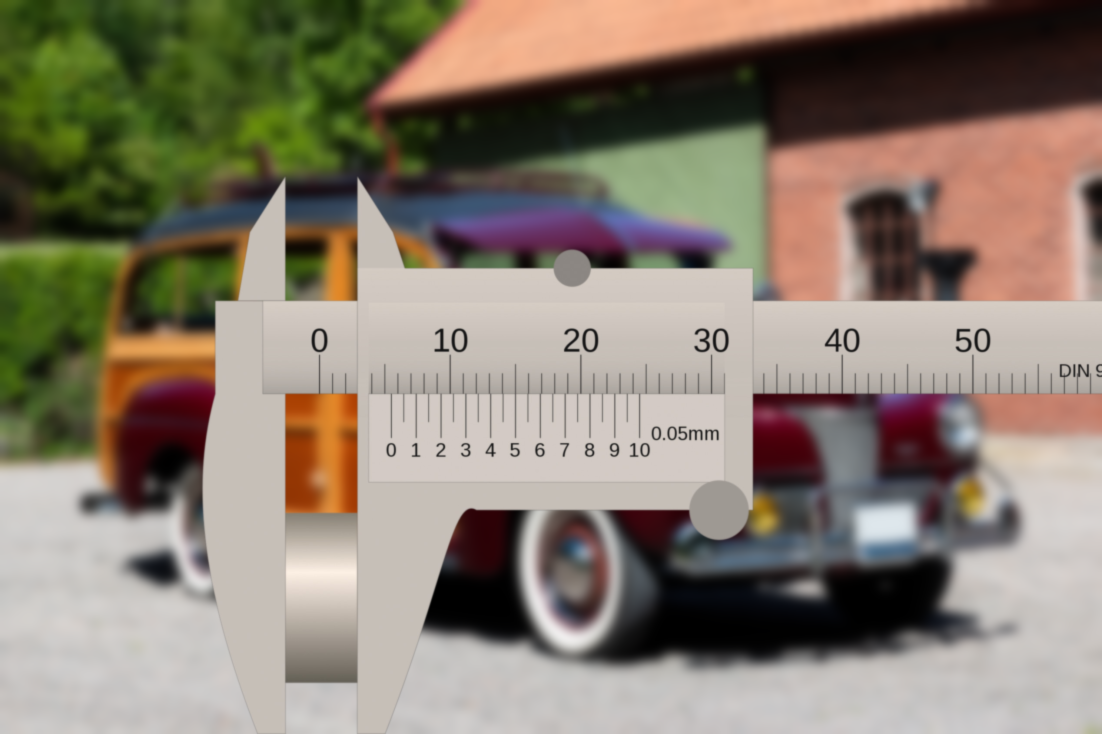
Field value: 5.5; mm
